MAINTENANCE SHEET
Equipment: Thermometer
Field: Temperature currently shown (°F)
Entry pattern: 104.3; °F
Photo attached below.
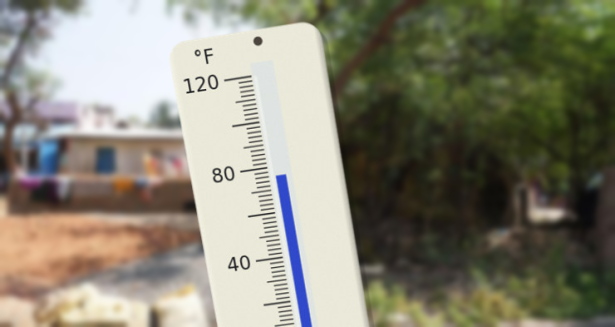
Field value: 76; °F
